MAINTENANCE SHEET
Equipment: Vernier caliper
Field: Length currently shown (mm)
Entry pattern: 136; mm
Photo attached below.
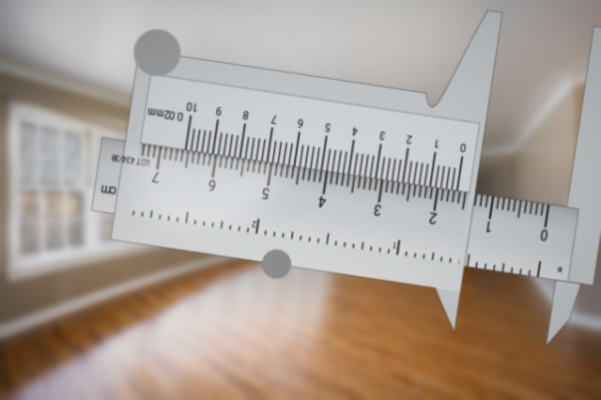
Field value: 16.5; mm
